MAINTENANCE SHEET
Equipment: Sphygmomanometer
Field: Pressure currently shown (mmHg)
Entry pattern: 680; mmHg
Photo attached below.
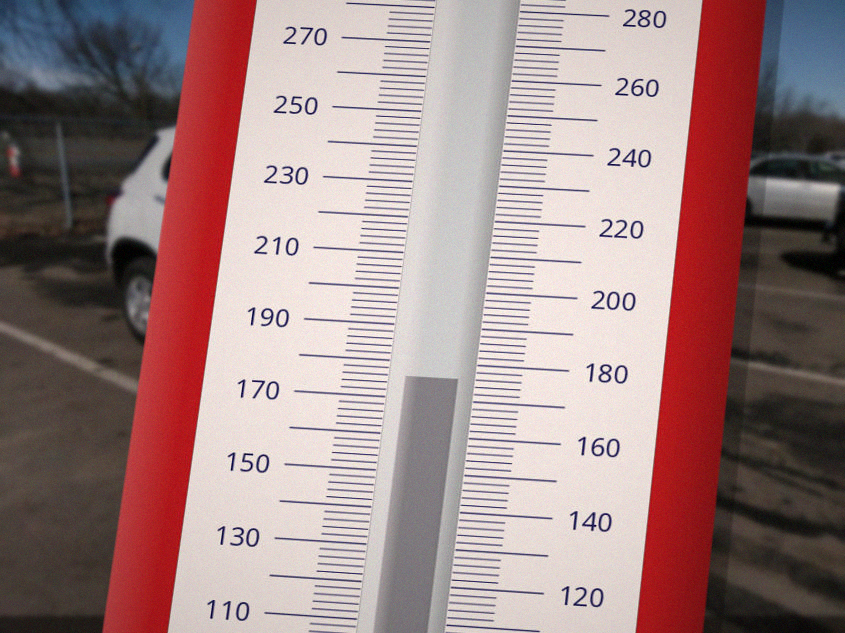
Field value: 176; mmHg
